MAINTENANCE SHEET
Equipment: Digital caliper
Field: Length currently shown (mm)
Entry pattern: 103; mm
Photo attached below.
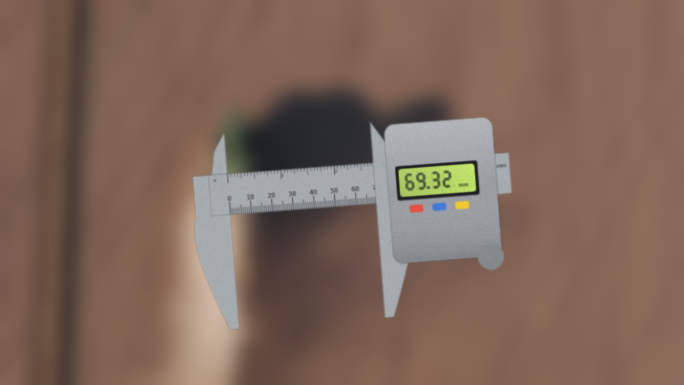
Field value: 69.32; mm
